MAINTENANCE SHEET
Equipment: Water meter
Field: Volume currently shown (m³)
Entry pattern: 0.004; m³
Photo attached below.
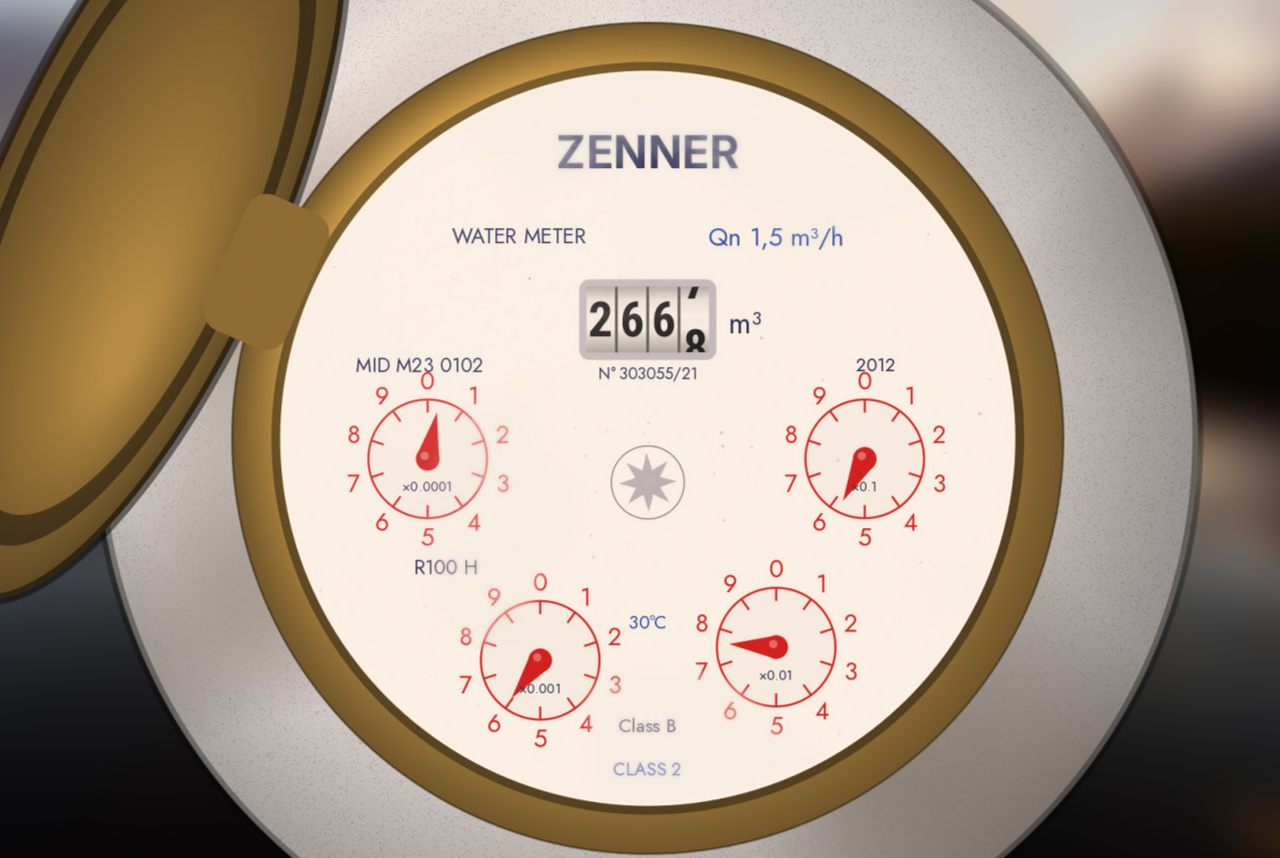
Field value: 2667.5760; m³
